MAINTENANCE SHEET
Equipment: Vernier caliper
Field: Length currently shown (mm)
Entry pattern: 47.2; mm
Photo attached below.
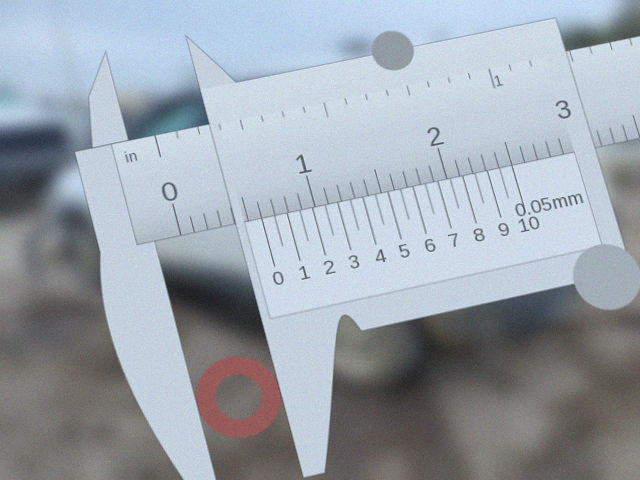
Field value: 6.0; mm
